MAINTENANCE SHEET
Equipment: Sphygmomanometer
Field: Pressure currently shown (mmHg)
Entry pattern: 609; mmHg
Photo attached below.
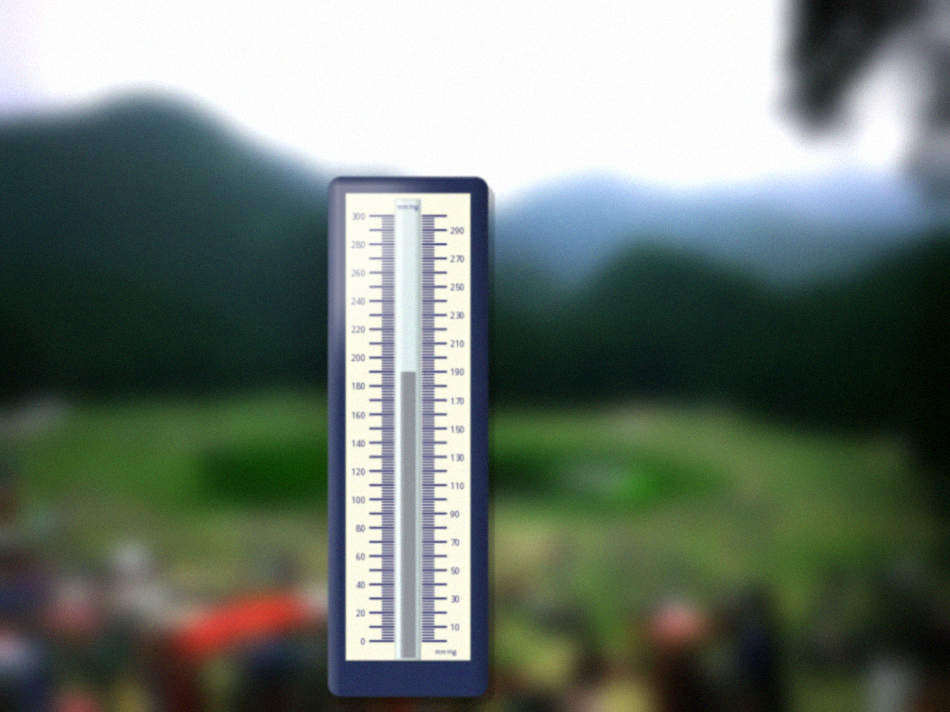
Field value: 190; mmHg
